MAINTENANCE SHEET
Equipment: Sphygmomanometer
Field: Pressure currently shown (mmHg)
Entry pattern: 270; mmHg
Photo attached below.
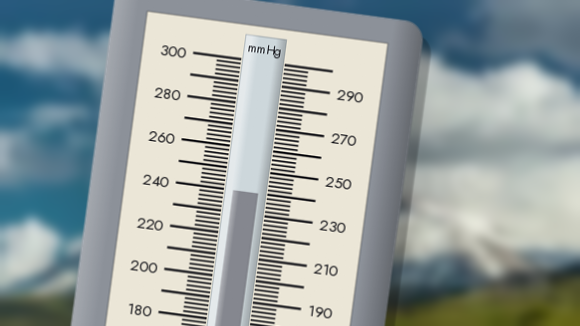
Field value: 240; mmHg
